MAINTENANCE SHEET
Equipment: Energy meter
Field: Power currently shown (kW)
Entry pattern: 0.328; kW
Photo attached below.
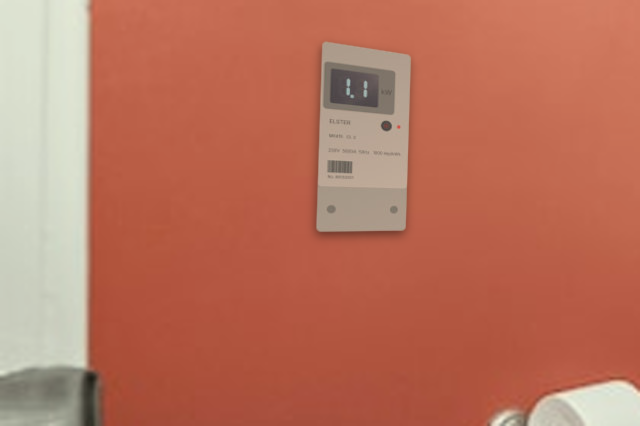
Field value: 1.1; kW
